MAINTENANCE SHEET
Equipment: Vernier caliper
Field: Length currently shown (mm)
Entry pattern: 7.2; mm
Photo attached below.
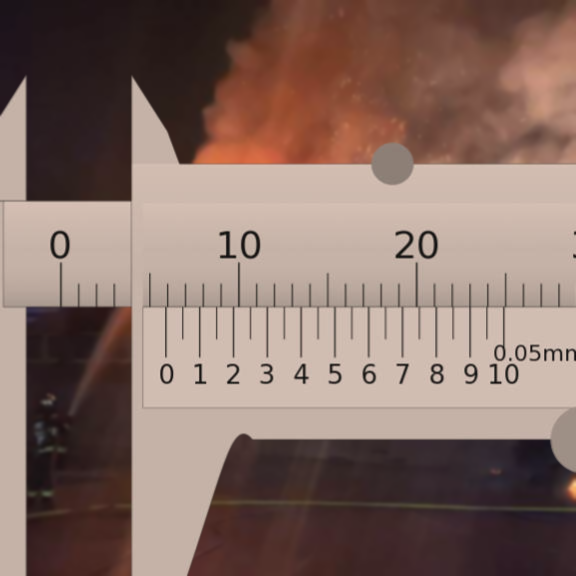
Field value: 5.9; mm
